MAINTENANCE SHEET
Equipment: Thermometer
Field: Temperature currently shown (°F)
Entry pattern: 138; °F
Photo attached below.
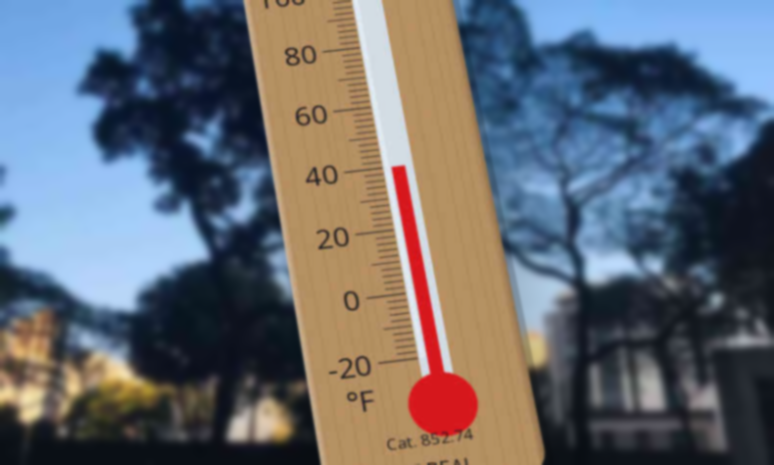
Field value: 40; °F
